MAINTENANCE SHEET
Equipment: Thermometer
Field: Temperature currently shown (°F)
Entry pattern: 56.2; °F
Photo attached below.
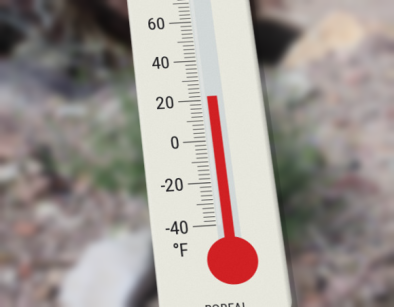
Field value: 22; °F
